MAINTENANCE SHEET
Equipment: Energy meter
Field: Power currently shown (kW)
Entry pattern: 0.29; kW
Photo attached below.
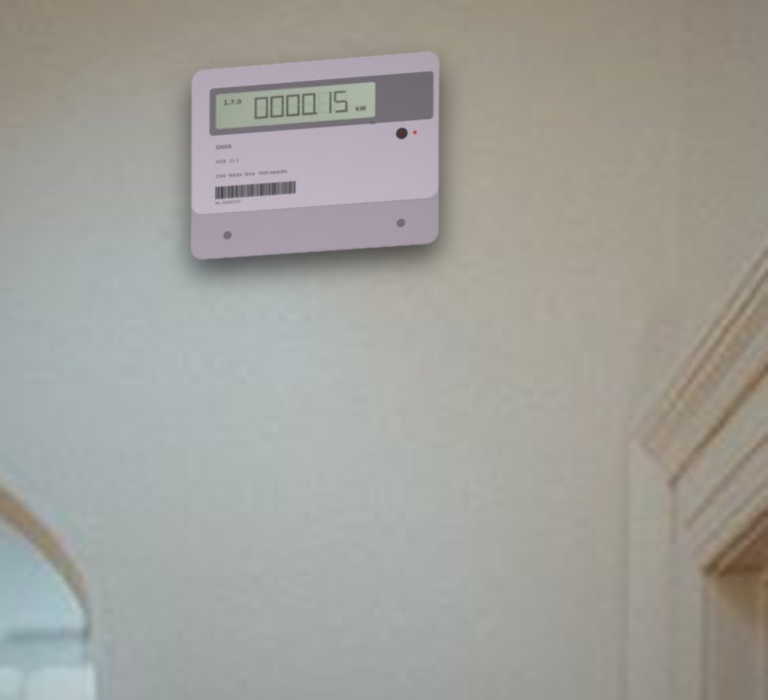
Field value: 0.15; kW
